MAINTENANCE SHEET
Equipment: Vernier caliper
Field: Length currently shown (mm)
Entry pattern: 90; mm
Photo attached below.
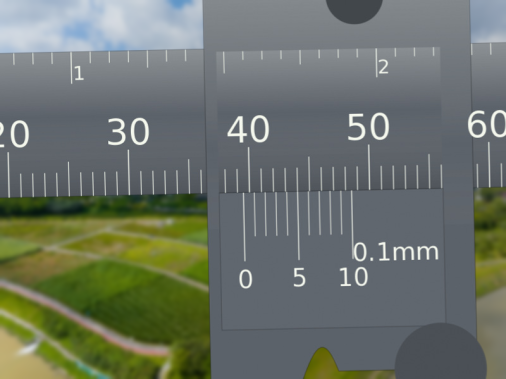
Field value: 39.5; mm
